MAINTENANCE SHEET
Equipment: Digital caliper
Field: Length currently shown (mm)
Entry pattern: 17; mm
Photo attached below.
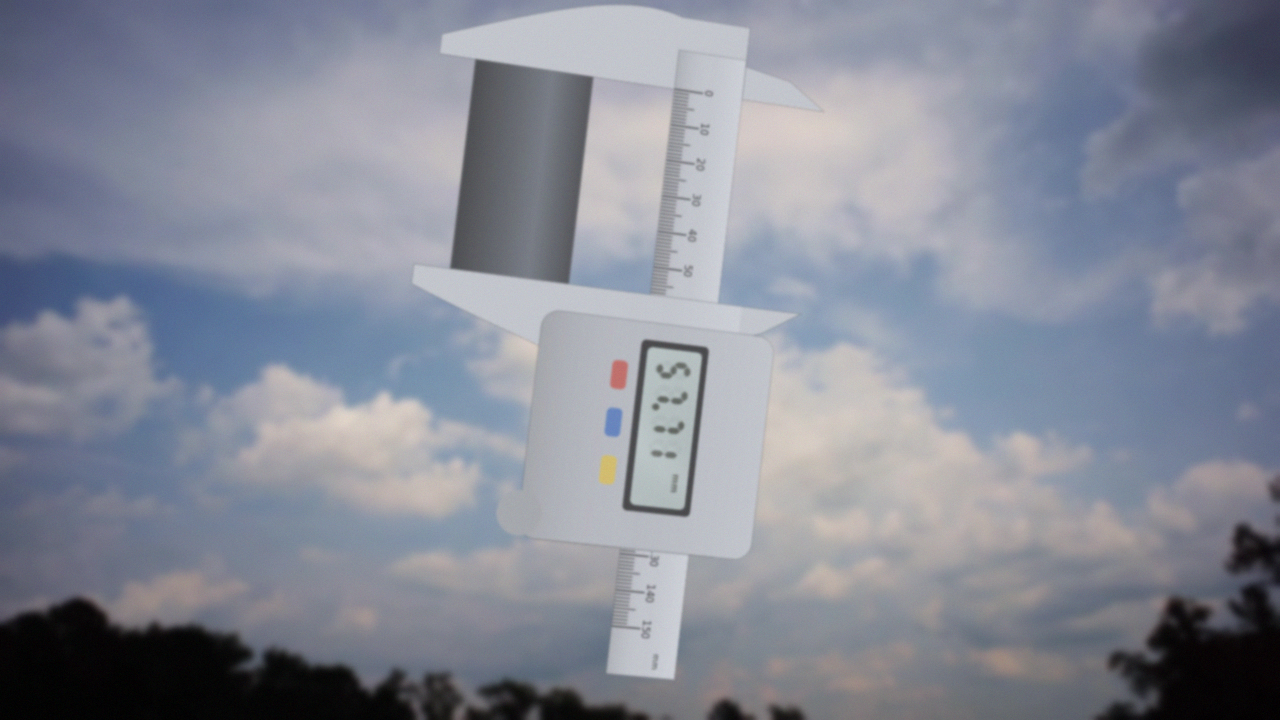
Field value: 57.71; mm
